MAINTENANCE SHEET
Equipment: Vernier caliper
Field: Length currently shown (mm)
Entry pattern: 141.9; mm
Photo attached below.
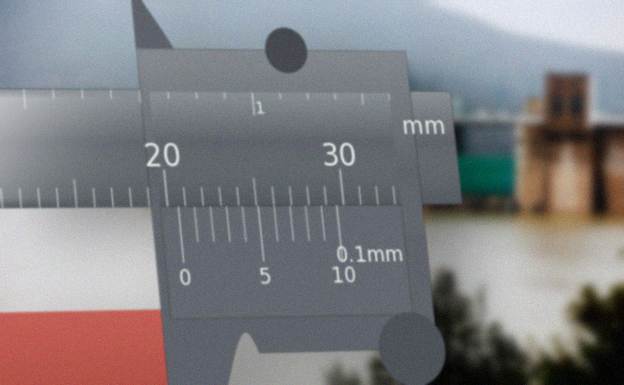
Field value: 20.6; mm
